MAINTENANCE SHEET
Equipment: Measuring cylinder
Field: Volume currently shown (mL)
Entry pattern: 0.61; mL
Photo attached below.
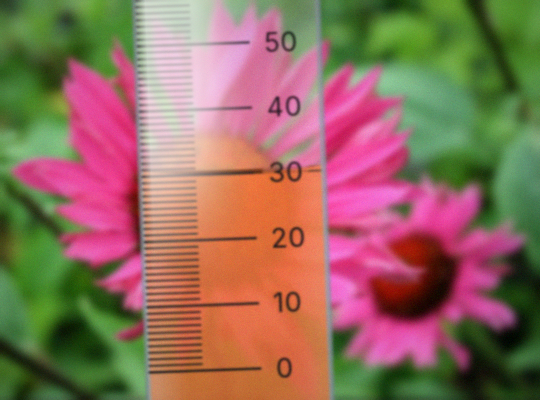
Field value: 30; mL
